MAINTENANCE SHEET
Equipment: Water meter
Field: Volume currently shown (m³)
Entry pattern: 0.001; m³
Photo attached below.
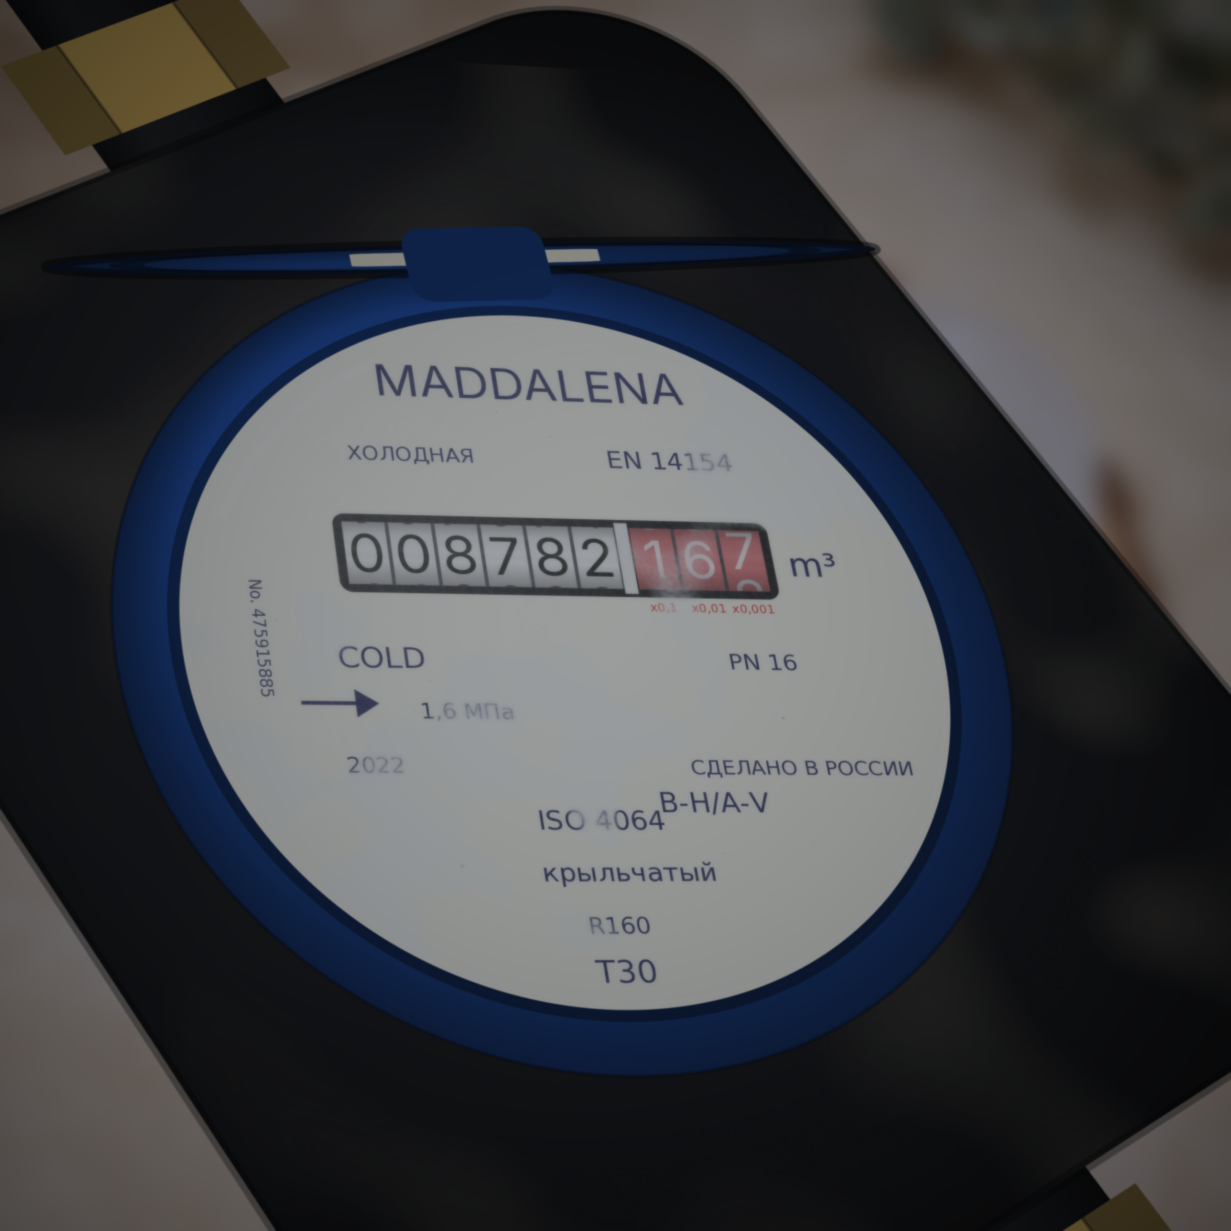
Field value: 8782.167; m³
